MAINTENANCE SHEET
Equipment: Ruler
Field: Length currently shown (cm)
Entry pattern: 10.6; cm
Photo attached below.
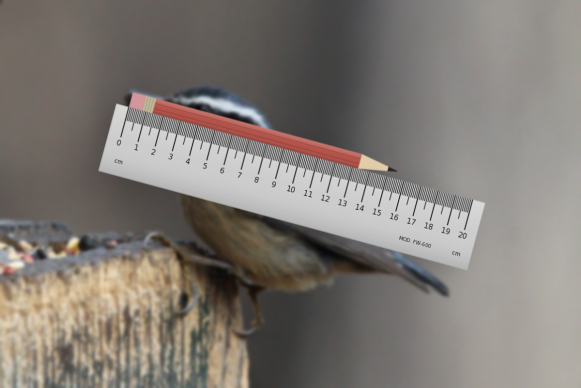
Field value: 15.5; cm
